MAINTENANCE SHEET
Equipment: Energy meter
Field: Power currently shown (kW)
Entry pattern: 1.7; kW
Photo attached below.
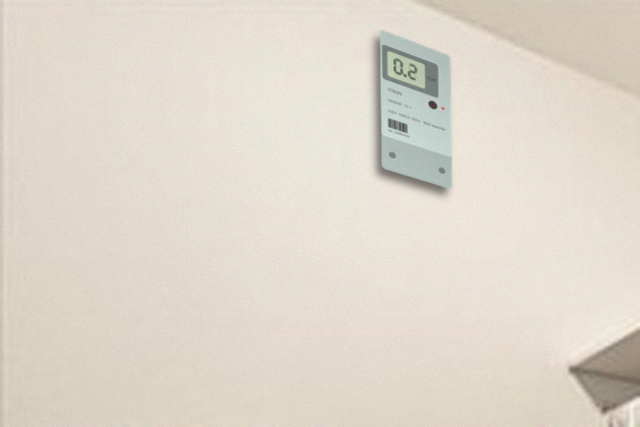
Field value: 0.2; kW
